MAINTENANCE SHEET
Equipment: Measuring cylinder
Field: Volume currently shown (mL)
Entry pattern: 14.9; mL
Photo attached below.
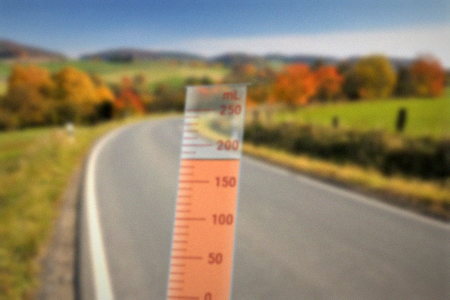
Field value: 180; mL
